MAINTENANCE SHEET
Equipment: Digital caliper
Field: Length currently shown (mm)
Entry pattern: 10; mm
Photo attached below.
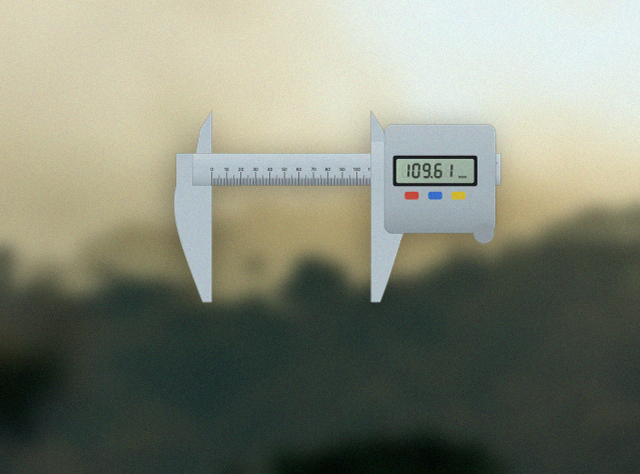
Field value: 109.61; mm
